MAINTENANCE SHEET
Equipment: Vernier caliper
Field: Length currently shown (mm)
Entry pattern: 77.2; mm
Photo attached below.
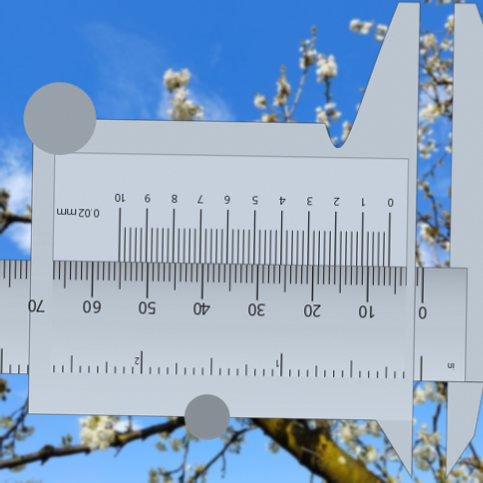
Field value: 6.2; mm
